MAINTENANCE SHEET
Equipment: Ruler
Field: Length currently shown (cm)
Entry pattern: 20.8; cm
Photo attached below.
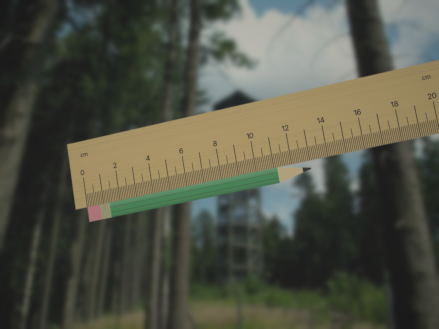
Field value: 13; cm
